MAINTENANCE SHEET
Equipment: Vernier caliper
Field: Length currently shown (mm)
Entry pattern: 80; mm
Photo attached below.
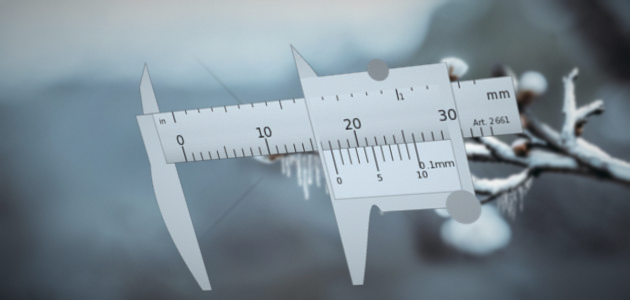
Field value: 17.0; mm
